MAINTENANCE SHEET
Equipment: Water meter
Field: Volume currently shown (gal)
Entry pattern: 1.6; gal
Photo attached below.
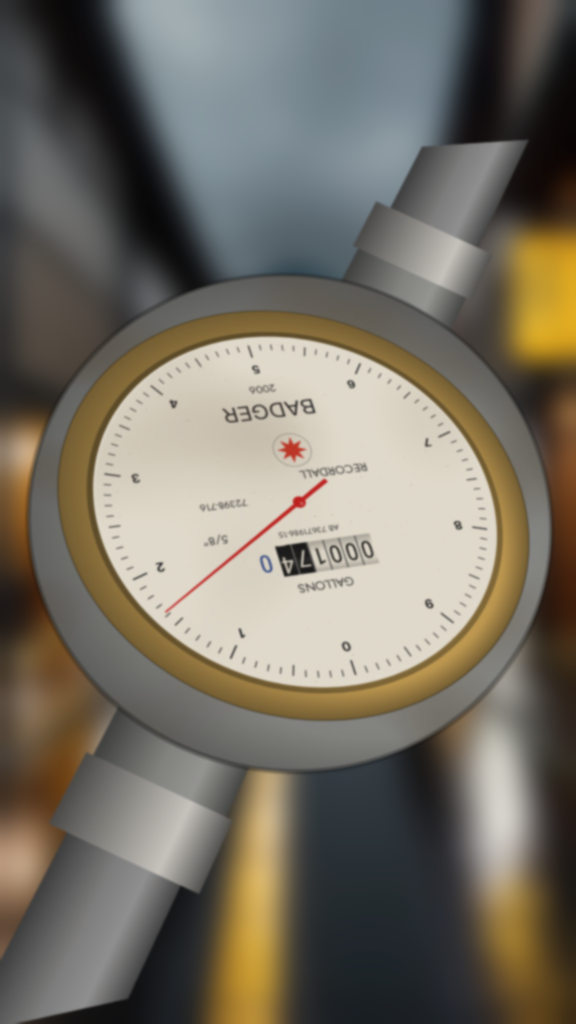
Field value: 1741.6; gal
